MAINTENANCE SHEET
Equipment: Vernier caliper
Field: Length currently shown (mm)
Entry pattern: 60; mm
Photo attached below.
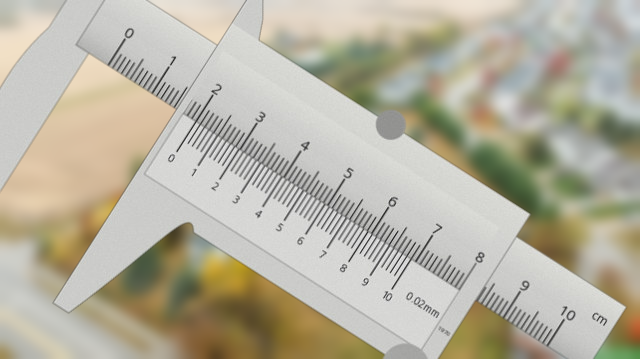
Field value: 20.0; mm
